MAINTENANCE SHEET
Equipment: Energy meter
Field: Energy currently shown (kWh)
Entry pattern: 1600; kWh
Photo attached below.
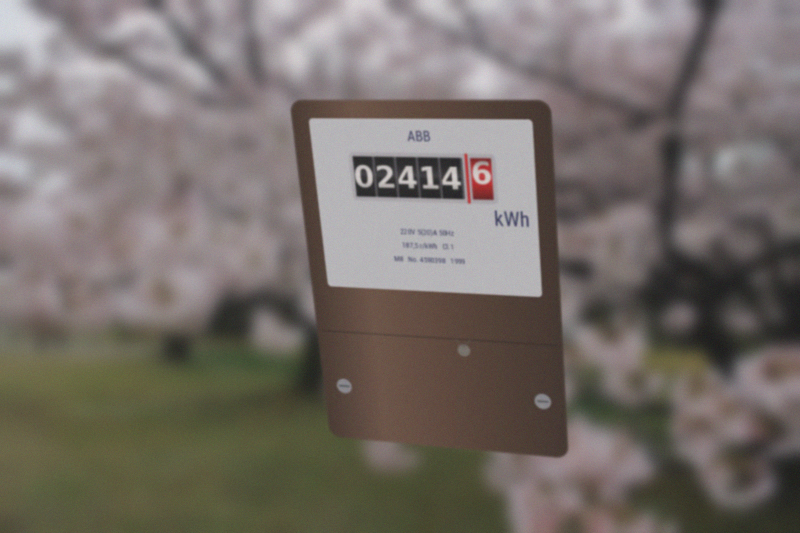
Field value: 2414.6; kWh
